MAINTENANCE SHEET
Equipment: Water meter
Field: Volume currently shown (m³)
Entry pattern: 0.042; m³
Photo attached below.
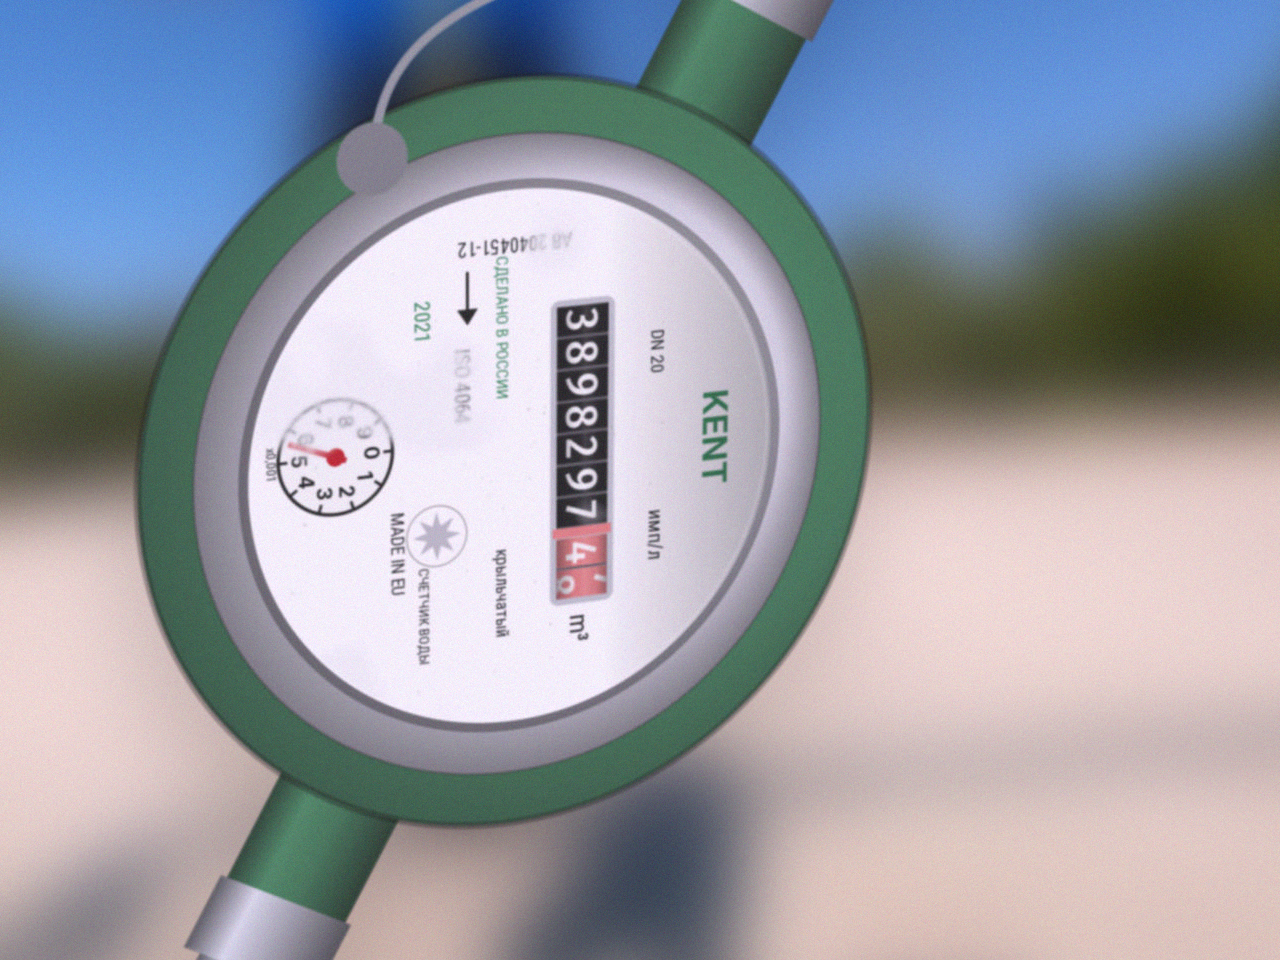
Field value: 3898297.475; m³
